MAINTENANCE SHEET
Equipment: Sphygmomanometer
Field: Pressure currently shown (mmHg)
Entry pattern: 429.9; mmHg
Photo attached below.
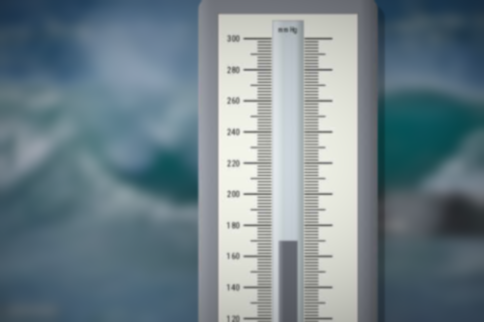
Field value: 170; mmHg
